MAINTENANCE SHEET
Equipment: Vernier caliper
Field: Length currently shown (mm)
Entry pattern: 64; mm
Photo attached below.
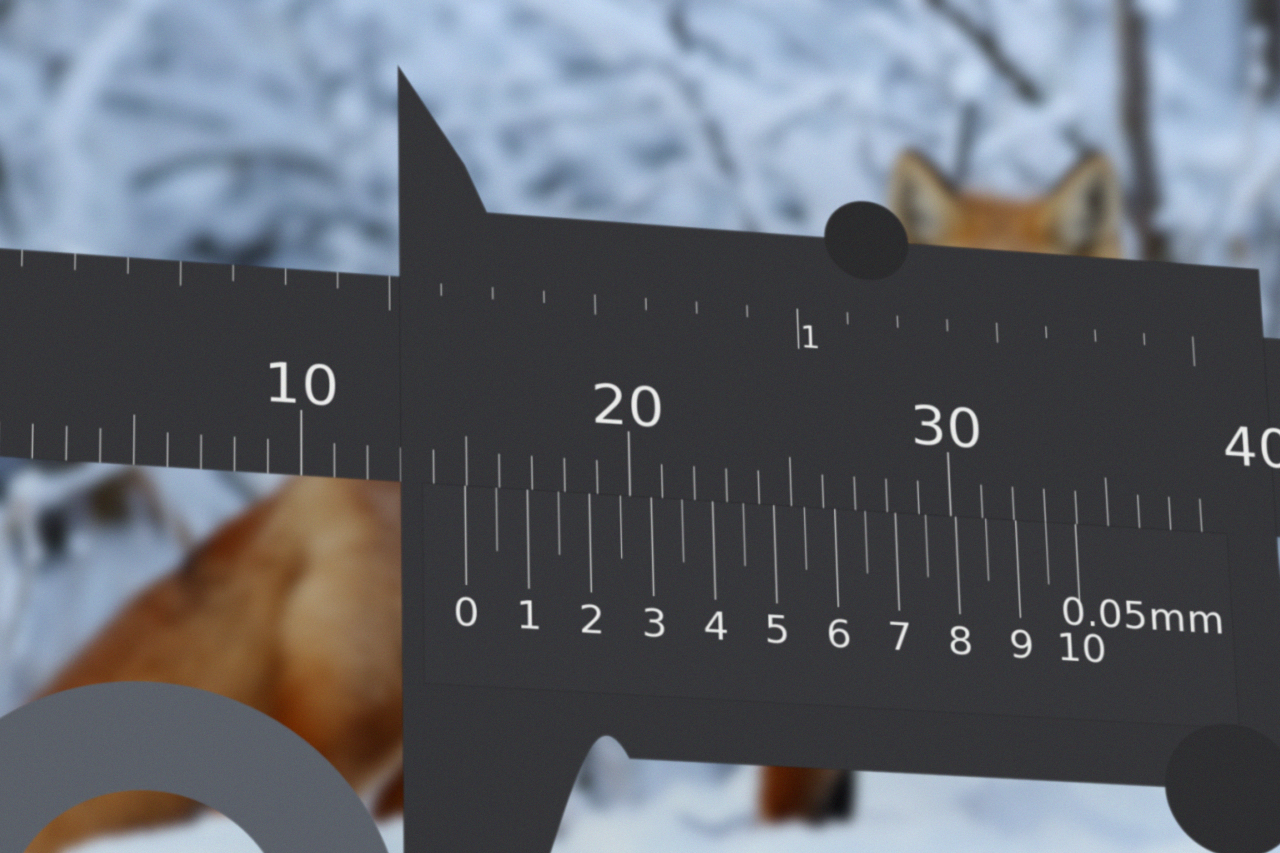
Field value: 14.95; mm
